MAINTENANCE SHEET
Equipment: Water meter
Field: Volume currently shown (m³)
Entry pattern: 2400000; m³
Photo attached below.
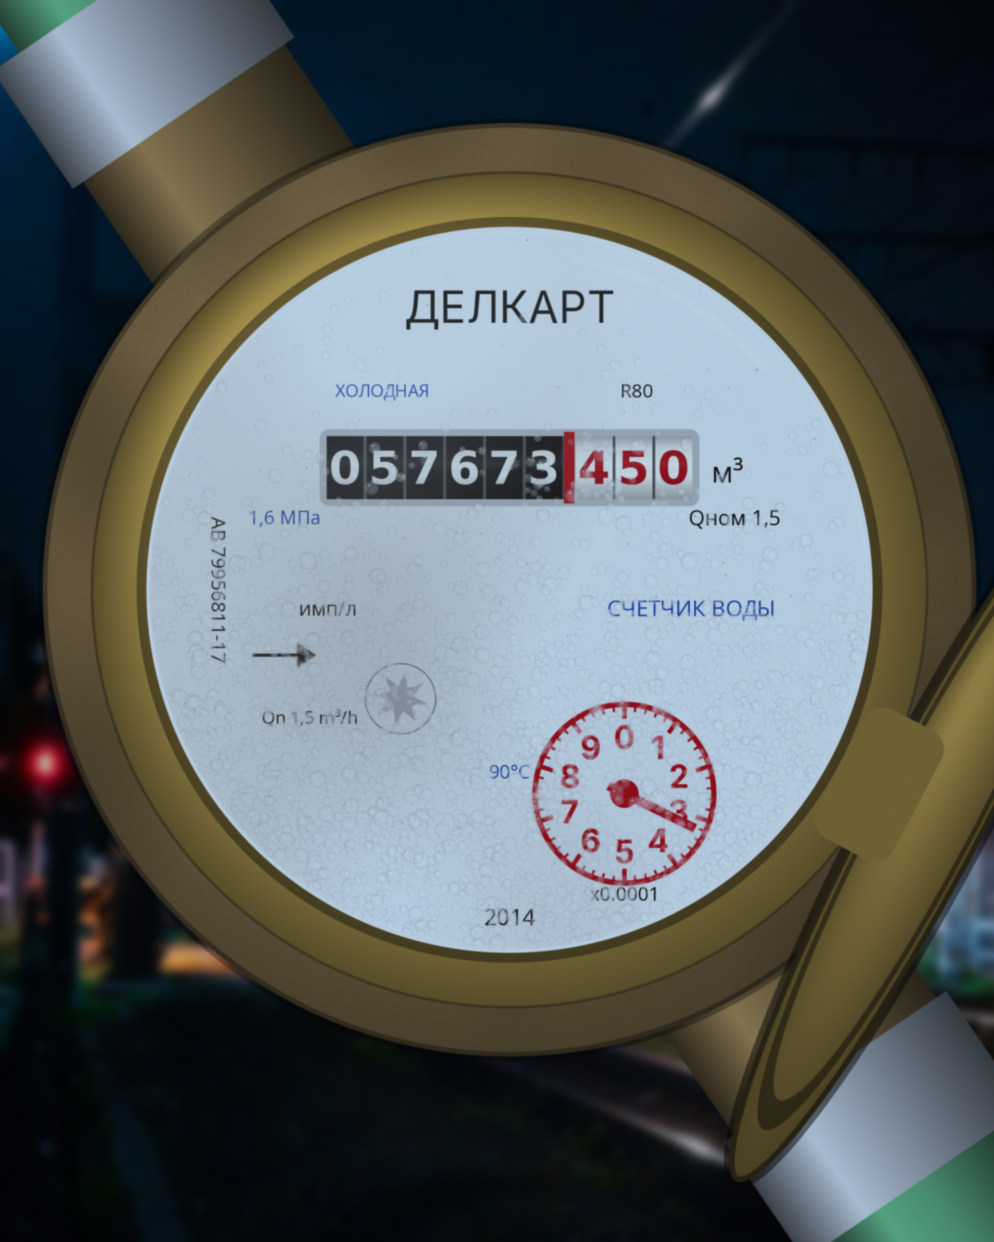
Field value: 57673.4503; m³
